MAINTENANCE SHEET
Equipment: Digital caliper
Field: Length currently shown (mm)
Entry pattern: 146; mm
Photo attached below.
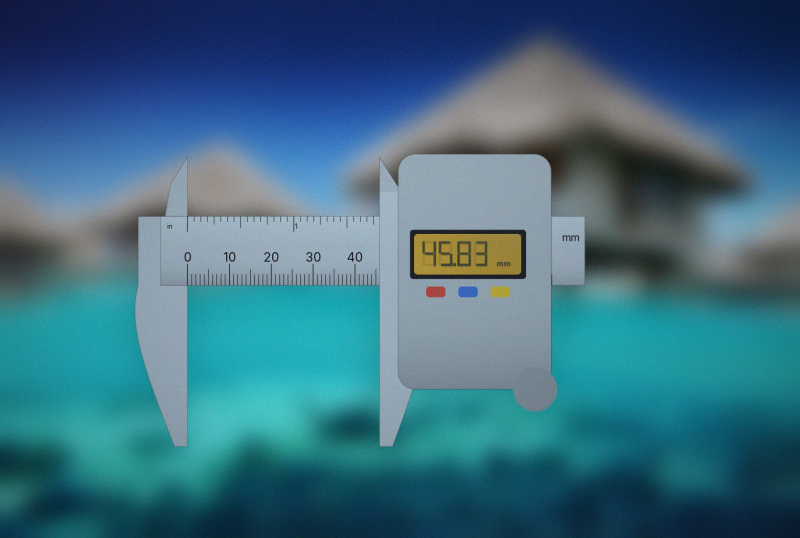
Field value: 45.83; mm
